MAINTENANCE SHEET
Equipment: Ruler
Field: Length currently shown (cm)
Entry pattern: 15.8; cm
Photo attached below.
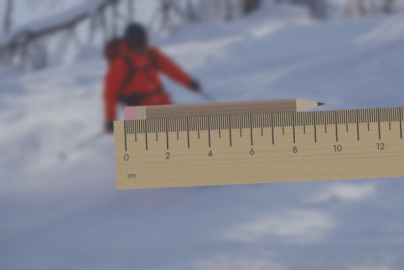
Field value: 9.5; cm
